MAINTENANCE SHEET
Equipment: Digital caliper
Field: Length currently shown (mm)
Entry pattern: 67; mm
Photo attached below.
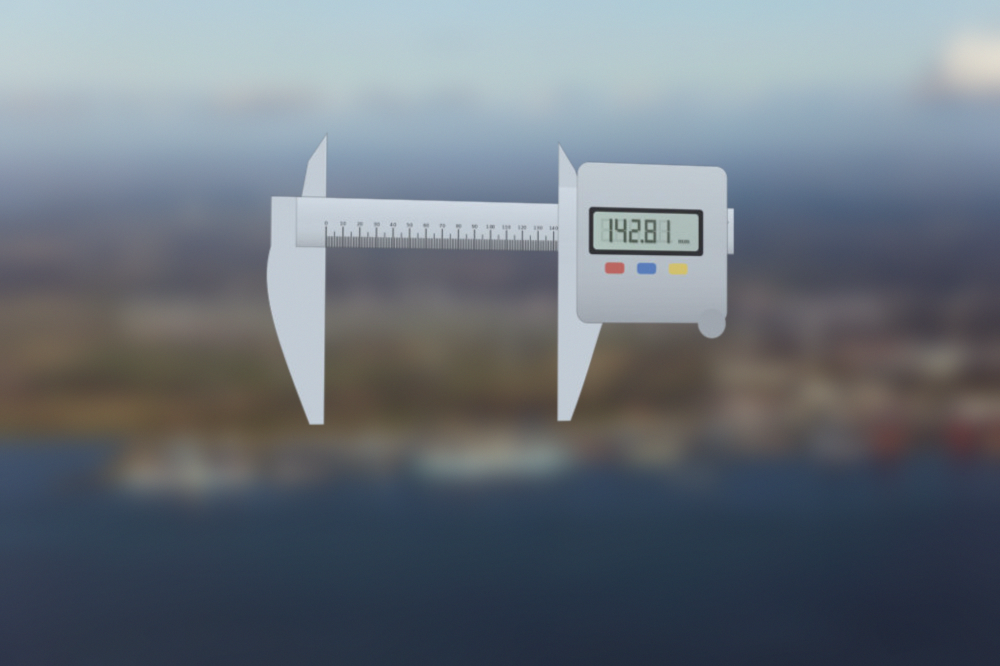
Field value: 142.81; mm
